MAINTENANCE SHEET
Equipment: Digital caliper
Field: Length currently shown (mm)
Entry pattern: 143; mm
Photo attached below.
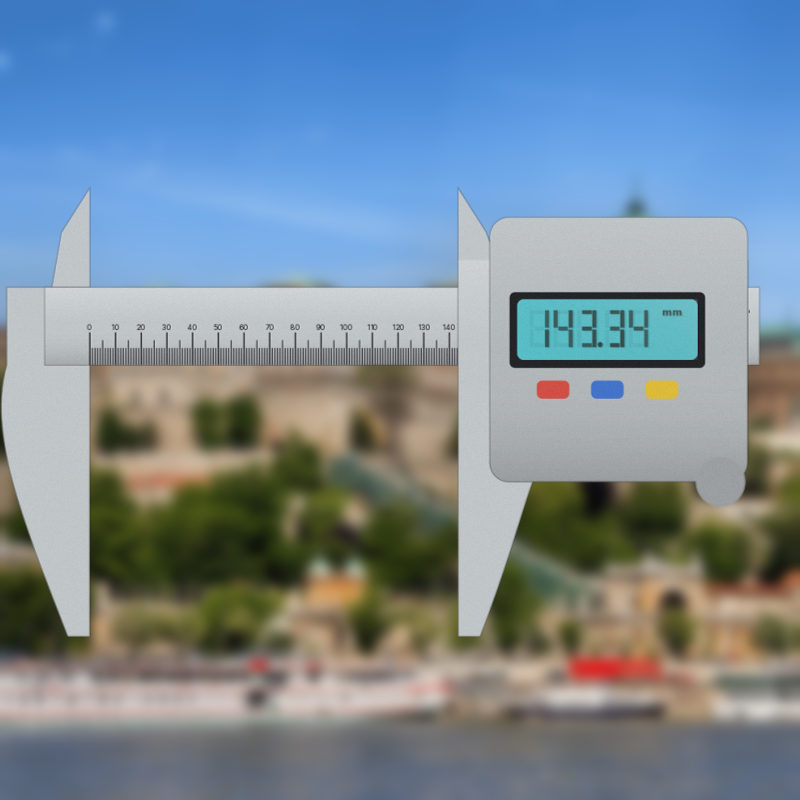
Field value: 143.34; mm
